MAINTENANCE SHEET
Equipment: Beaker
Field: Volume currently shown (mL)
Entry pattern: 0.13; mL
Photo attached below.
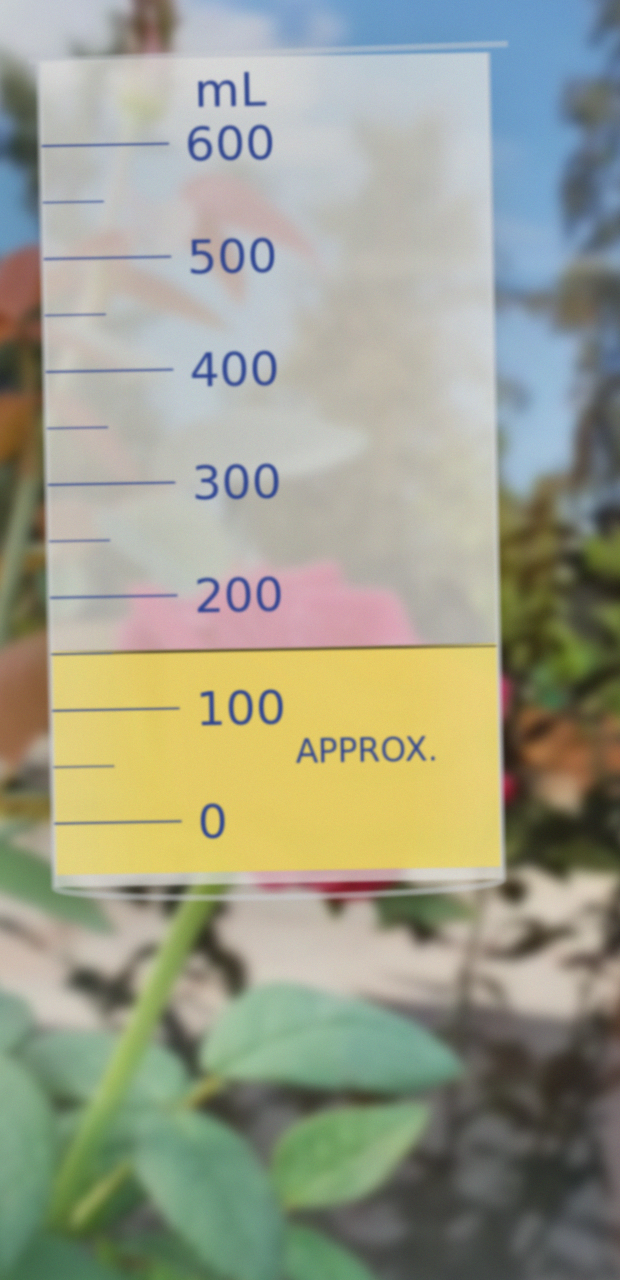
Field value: 150; mL
